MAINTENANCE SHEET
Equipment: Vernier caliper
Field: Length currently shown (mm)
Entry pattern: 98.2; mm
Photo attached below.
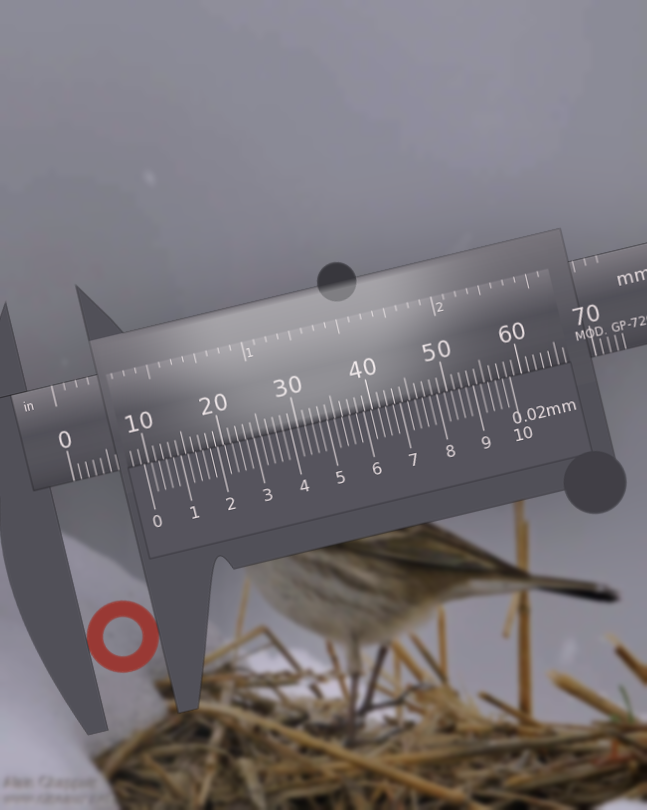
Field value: 9.4; mm
